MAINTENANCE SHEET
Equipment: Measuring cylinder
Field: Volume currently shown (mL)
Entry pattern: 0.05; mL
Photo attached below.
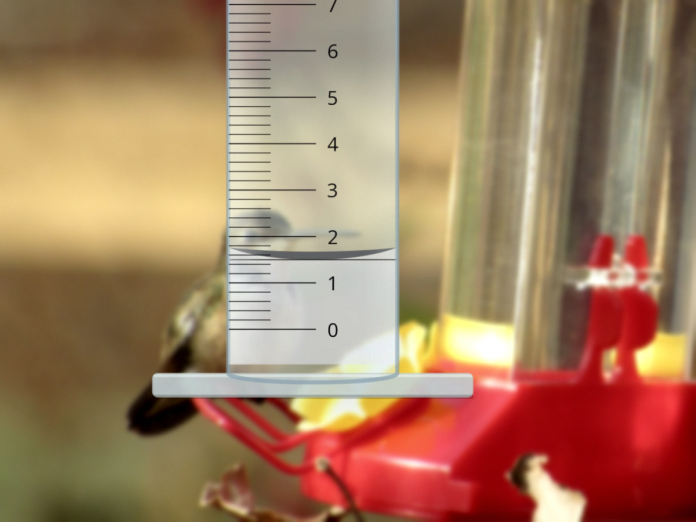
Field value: 1.5; mL
